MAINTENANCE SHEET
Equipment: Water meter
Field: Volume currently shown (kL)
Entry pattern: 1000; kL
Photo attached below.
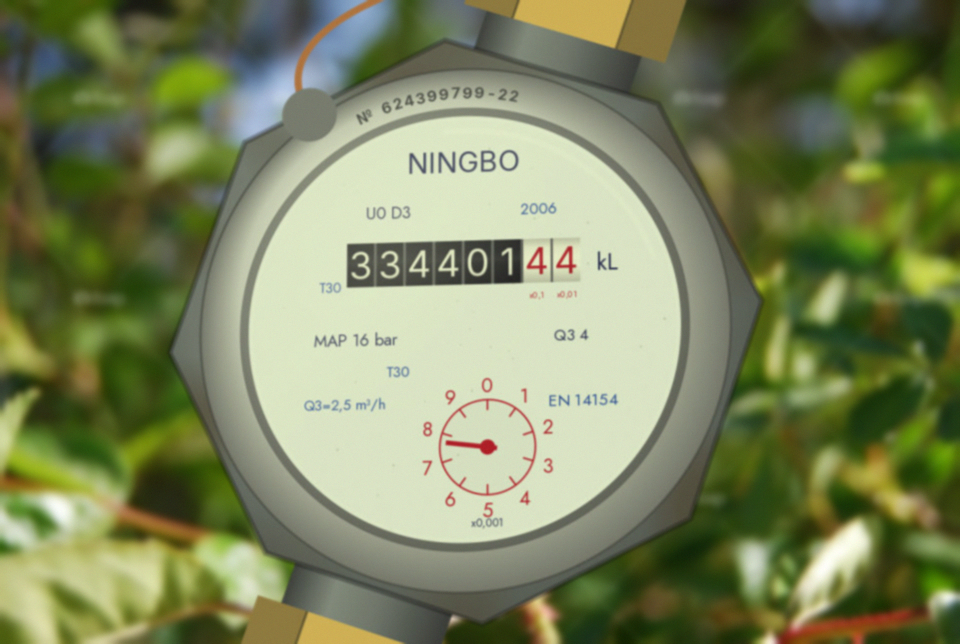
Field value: 334401.447; kL
